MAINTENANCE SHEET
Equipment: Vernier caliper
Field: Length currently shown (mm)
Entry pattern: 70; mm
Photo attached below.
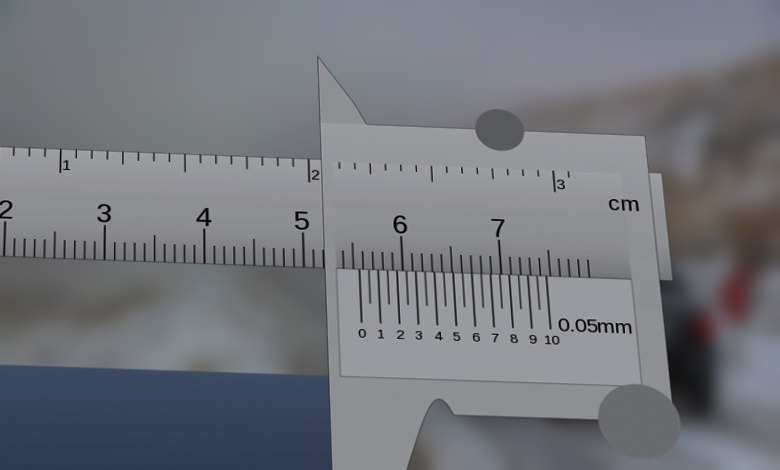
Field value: 55.6; mm
